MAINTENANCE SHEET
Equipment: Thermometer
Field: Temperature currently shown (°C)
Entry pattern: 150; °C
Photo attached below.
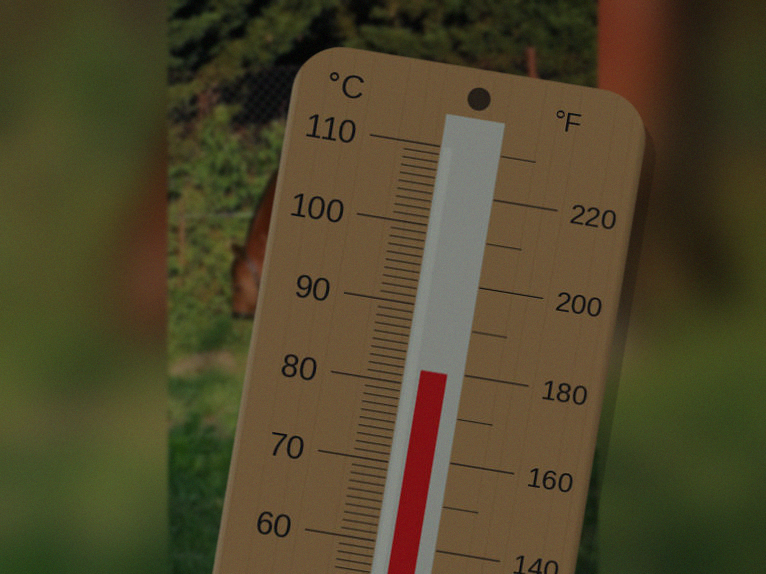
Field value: 82; °C
